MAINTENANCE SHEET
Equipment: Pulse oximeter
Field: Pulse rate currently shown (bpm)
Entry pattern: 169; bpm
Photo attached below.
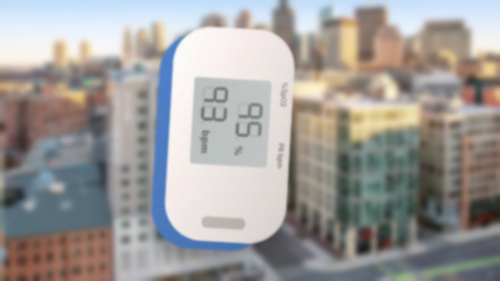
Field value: 93; bpm
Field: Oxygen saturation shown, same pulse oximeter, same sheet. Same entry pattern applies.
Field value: 95; %
